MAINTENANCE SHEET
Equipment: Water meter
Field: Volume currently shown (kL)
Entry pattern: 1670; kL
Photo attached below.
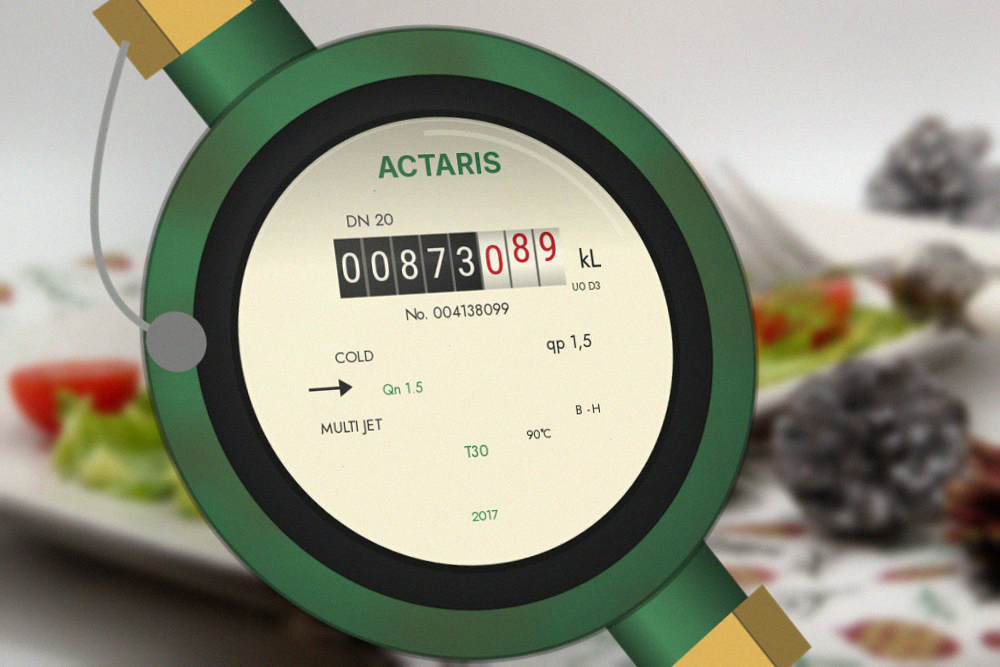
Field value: 873.089; kL
